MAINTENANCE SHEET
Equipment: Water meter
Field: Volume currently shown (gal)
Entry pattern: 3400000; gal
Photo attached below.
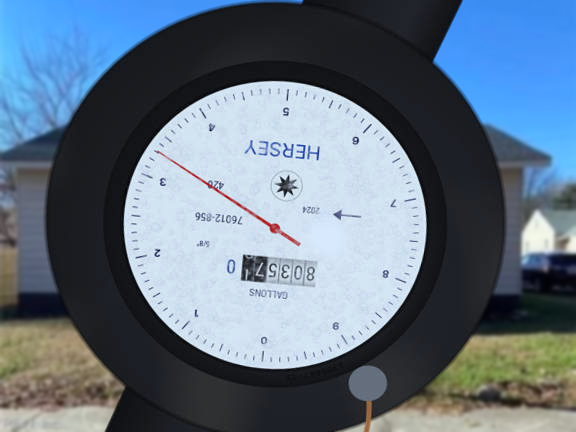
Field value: 8035713.3; gal
